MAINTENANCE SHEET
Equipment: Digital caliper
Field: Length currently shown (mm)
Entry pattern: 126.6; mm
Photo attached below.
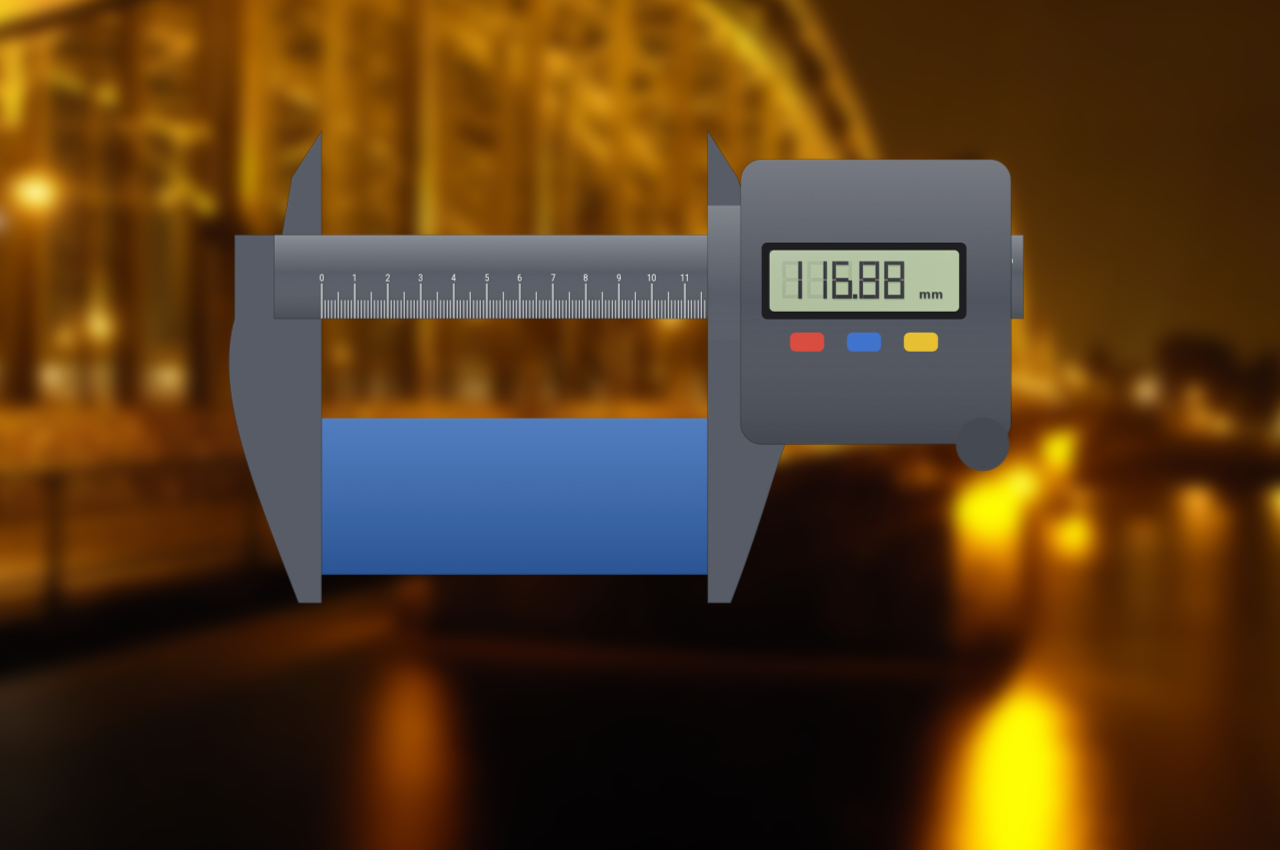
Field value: 116.88; mm
